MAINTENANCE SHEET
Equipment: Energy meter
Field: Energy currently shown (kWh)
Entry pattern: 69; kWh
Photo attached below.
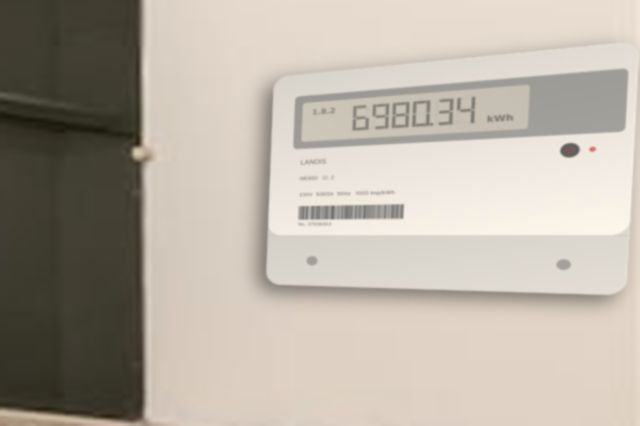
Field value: 6980.34; kWh
